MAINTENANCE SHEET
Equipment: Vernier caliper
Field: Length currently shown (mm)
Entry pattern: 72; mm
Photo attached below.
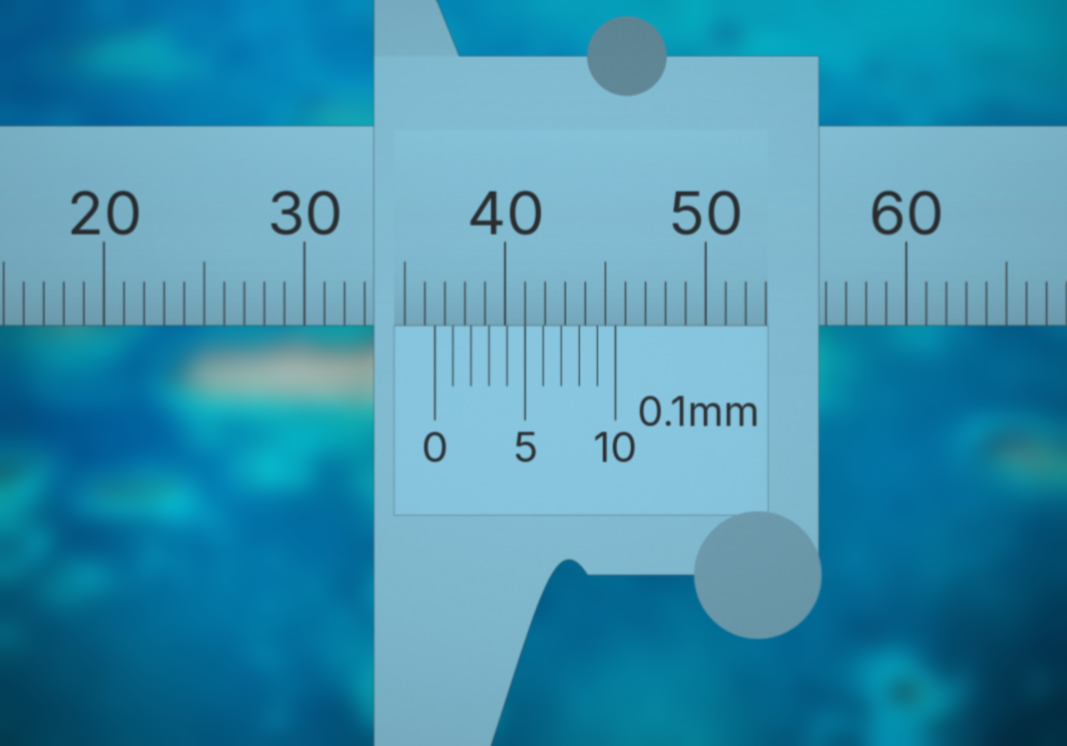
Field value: 36.5; mm
